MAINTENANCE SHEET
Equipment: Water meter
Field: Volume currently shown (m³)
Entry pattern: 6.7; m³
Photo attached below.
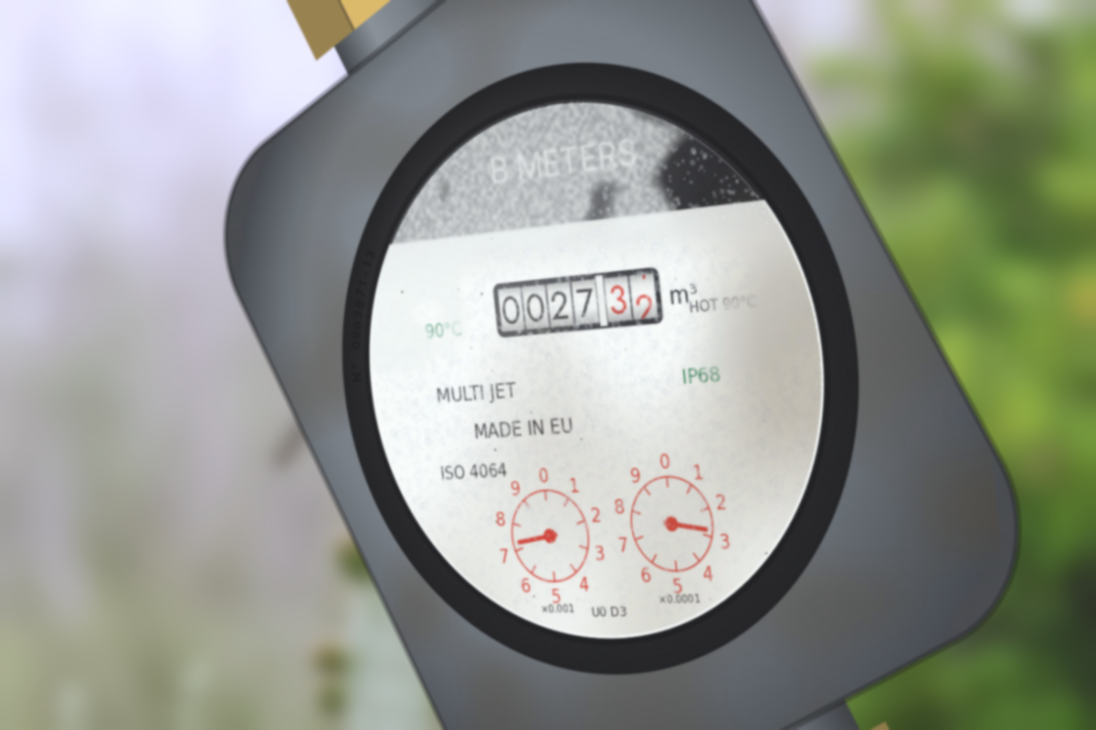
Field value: 27.3172; m³
